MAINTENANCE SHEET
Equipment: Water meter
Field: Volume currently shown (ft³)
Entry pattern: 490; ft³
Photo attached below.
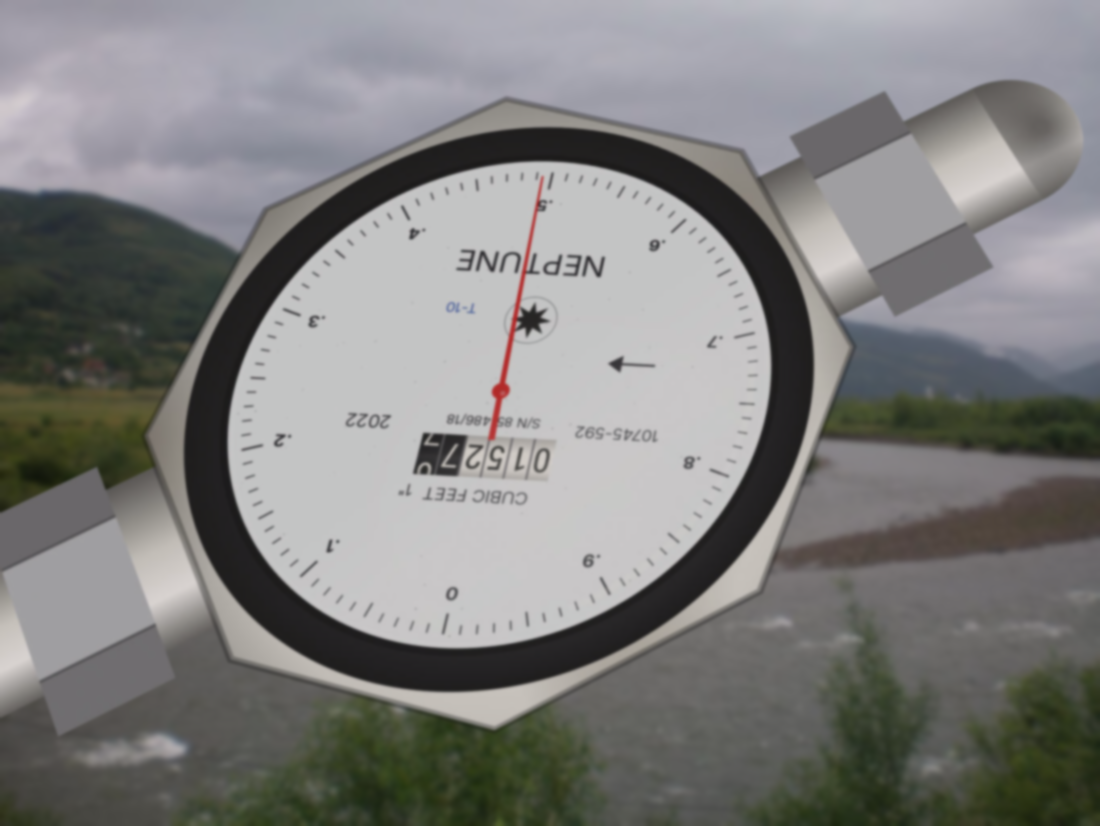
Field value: 15276.49; ft³
